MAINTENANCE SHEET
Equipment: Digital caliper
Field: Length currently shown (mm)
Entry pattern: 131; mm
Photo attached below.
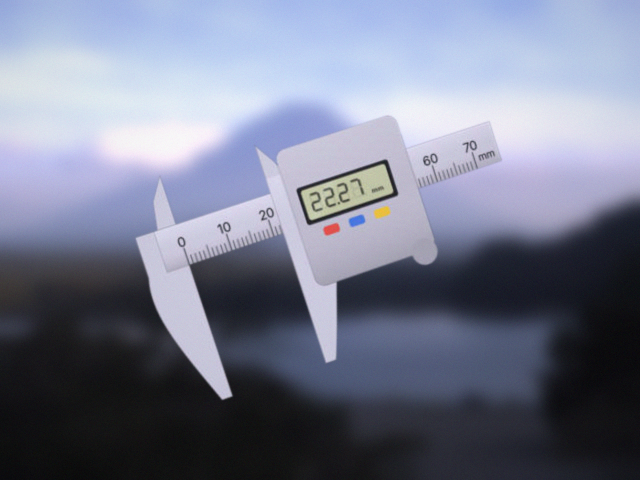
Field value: 22.27; mm
